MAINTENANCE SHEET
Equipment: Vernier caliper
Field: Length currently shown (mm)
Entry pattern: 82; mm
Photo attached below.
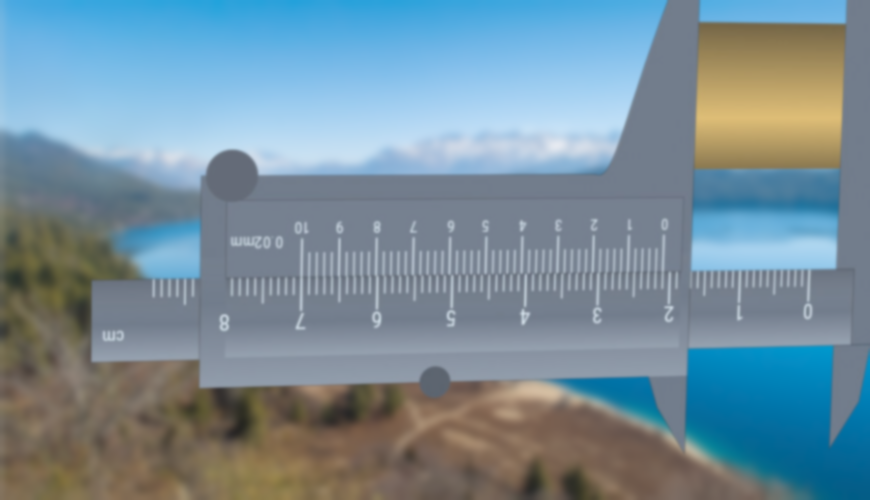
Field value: 21.0; mm
